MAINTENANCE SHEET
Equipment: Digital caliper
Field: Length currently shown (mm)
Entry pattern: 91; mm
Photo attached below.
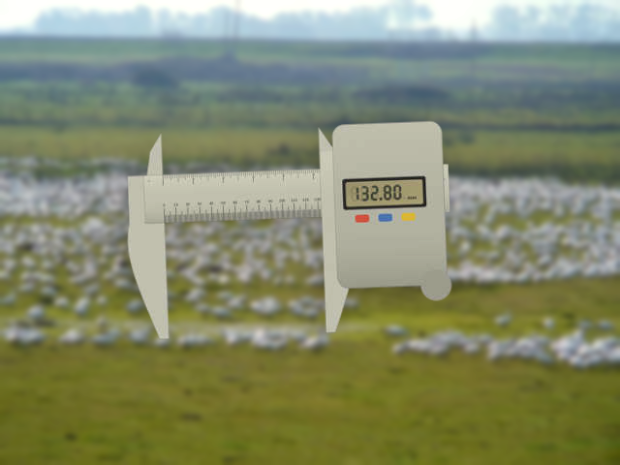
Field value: 132.80; mm
